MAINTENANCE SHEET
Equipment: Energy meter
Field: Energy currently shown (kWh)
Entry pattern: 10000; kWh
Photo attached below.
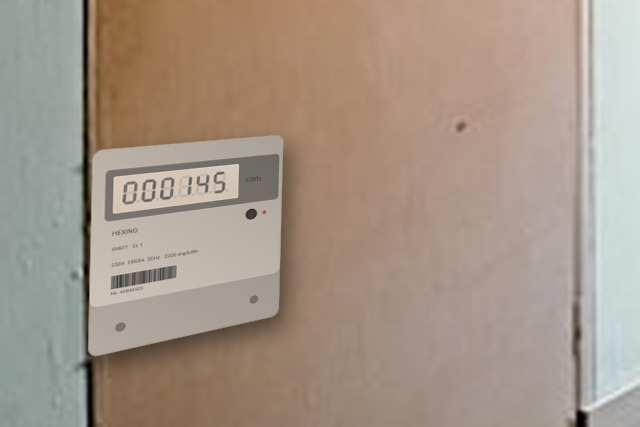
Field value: 145; kWh
